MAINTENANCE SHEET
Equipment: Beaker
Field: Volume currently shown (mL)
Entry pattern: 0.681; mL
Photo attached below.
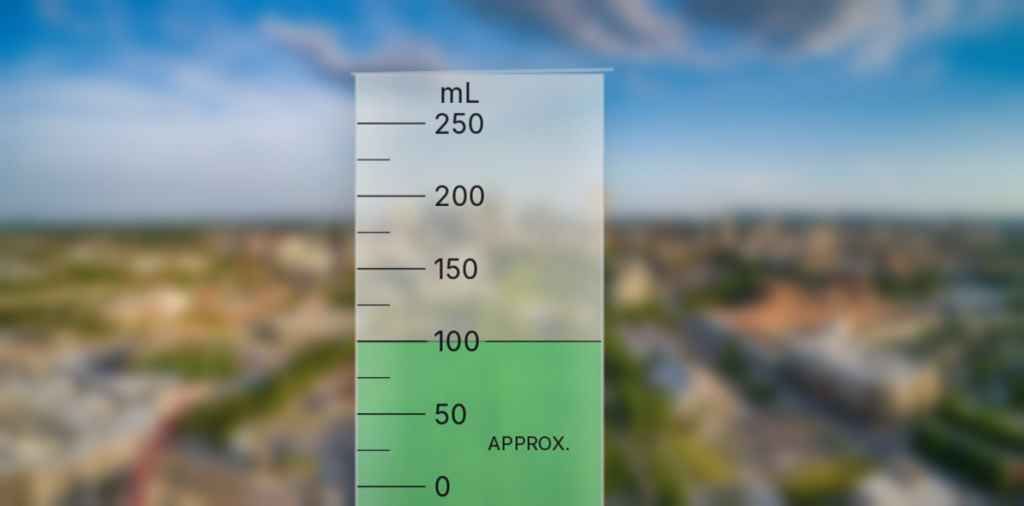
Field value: 100; mL
